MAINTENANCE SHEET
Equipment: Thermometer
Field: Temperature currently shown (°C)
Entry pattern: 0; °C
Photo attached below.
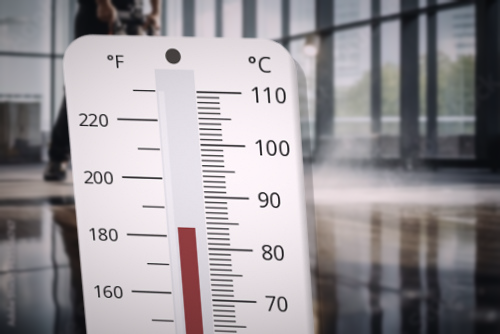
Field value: 84; °C
